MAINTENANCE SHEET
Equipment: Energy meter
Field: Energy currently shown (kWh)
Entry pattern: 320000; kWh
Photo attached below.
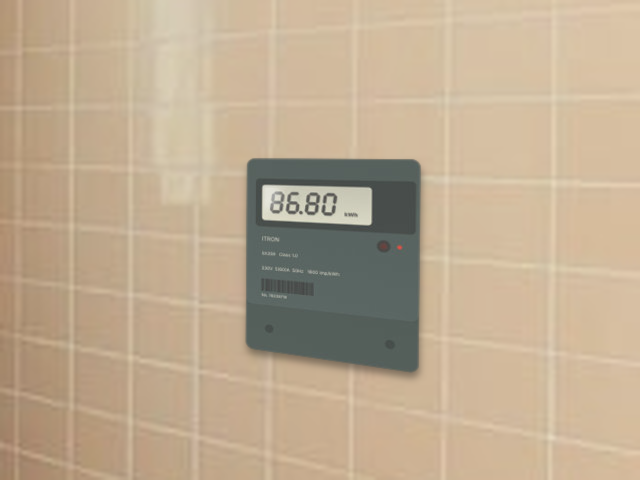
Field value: 86.80; kWh
